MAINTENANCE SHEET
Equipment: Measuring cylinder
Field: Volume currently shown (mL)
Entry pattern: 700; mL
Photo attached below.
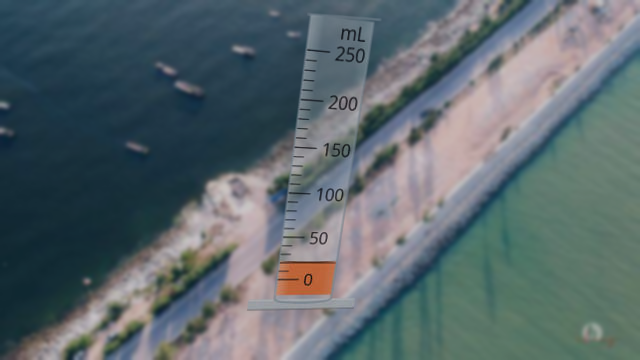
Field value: 20; mL
